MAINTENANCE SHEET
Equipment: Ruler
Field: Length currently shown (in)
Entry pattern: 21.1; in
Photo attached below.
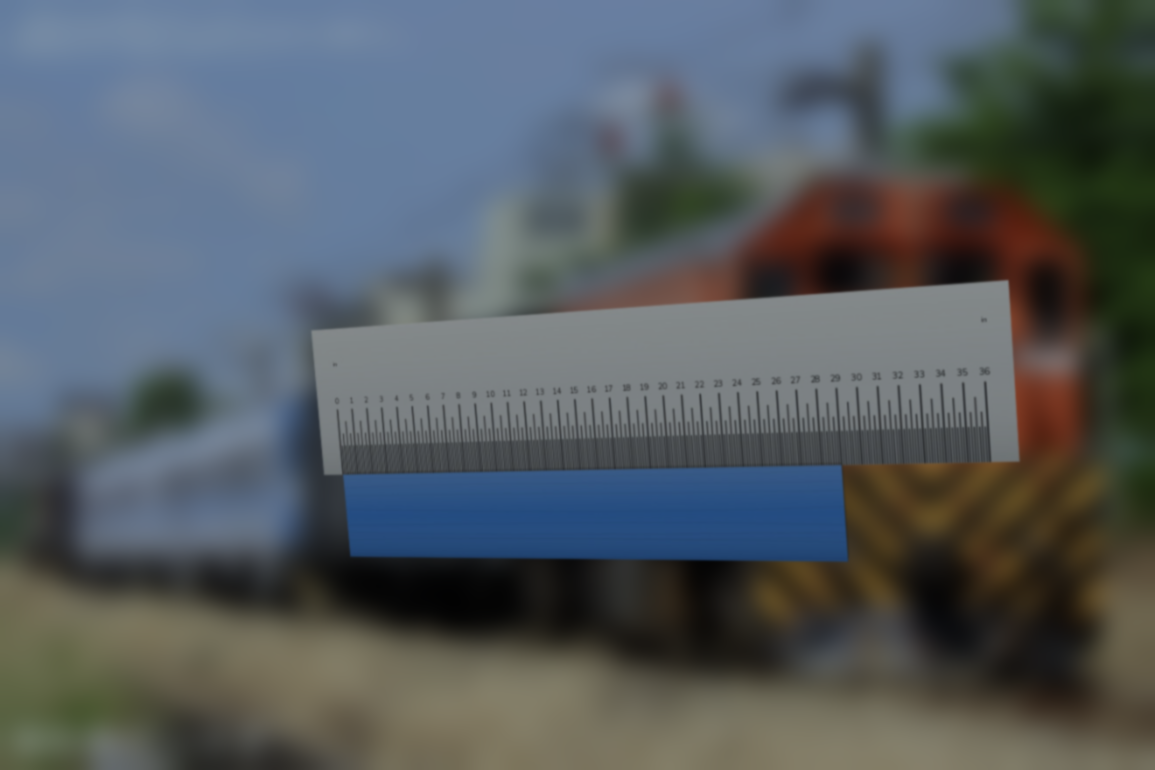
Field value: 29; in
